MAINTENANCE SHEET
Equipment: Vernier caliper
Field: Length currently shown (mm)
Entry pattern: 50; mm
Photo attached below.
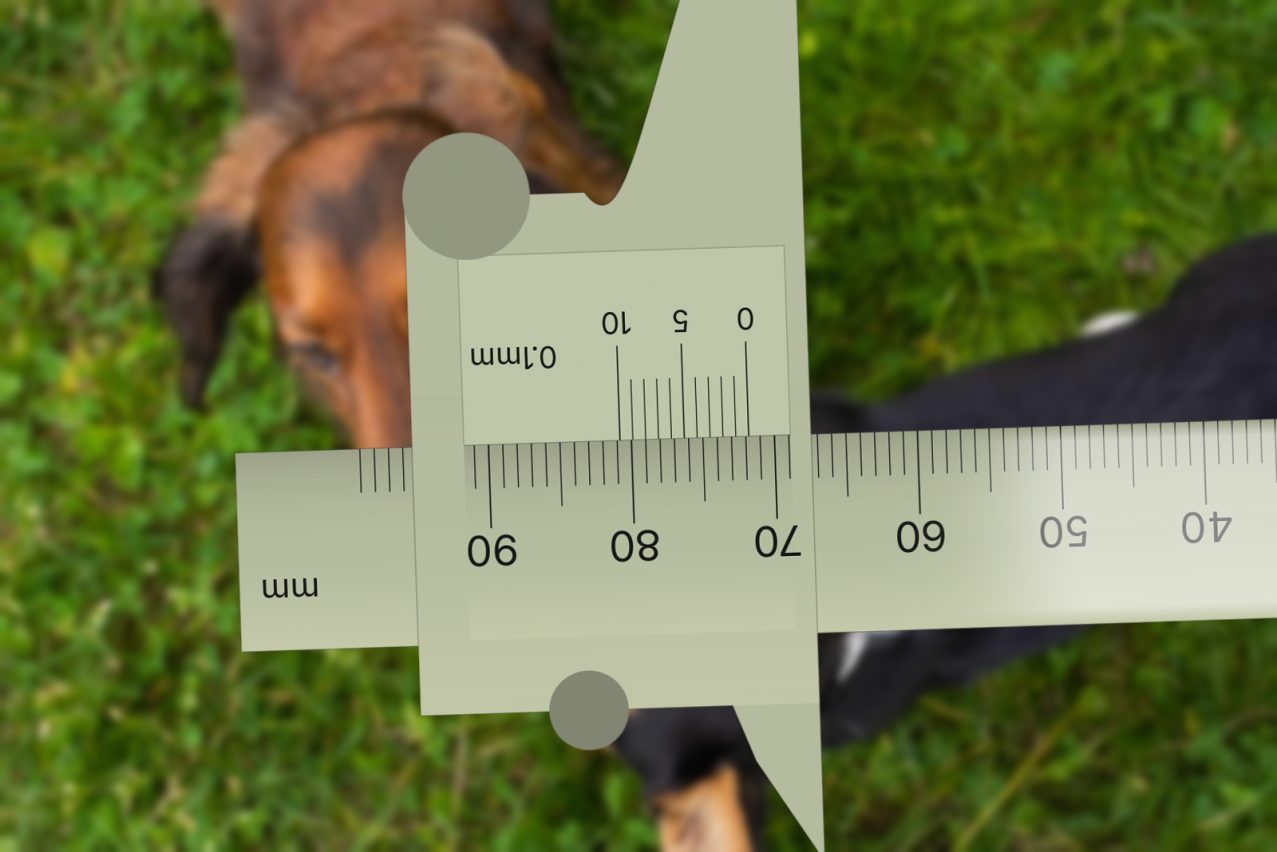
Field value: 71.8; mm
